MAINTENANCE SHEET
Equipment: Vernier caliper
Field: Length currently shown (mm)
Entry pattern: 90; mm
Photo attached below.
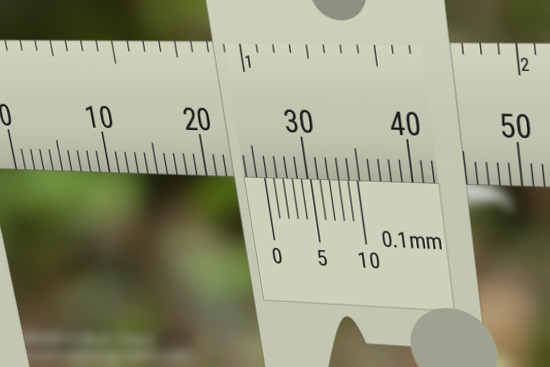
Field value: 25.8; mm
